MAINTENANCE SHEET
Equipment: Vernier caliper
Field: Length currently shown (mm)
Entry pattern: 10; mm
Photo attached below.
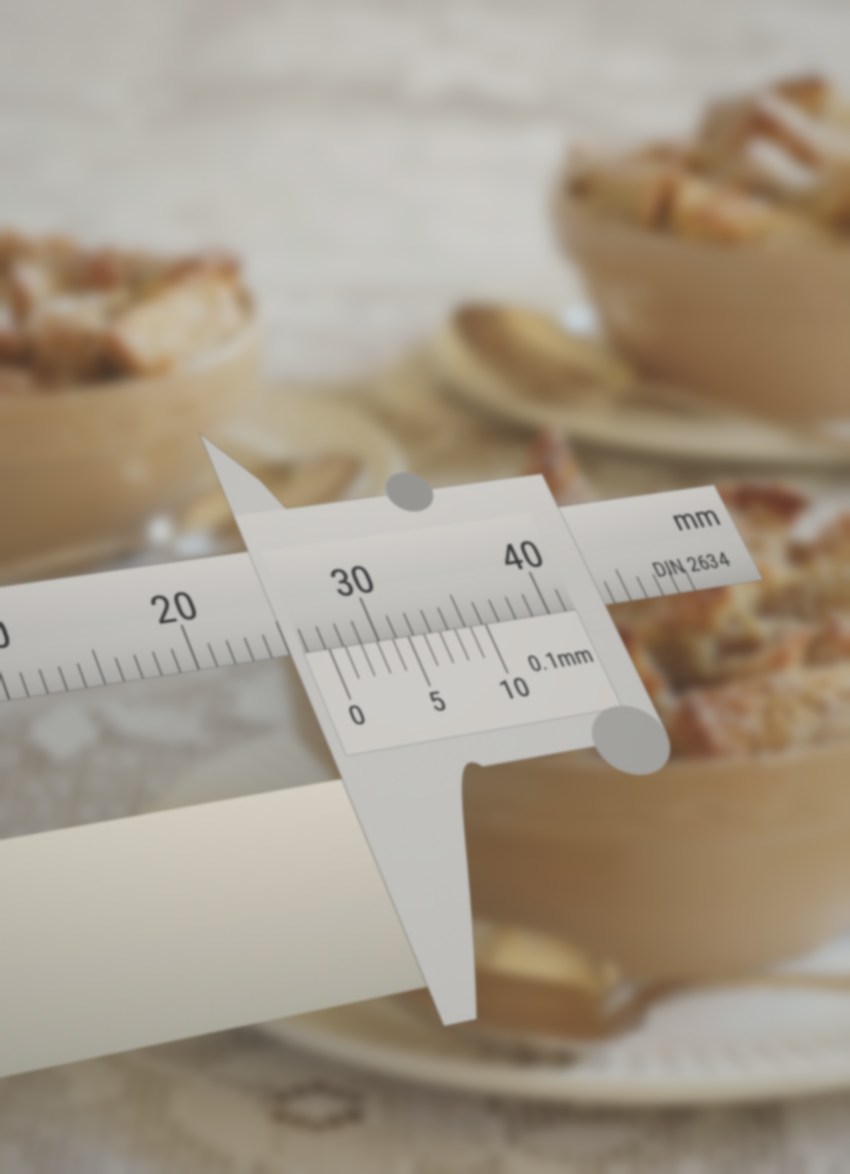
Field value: 27.2; mm
